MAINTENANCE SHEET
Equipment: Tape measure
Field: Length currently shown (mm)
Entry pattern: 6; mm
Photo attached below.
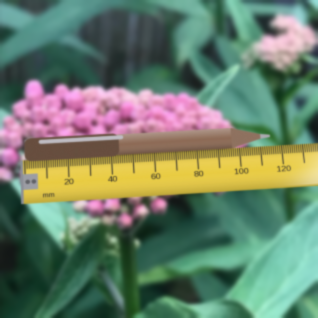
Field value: 115; mm
